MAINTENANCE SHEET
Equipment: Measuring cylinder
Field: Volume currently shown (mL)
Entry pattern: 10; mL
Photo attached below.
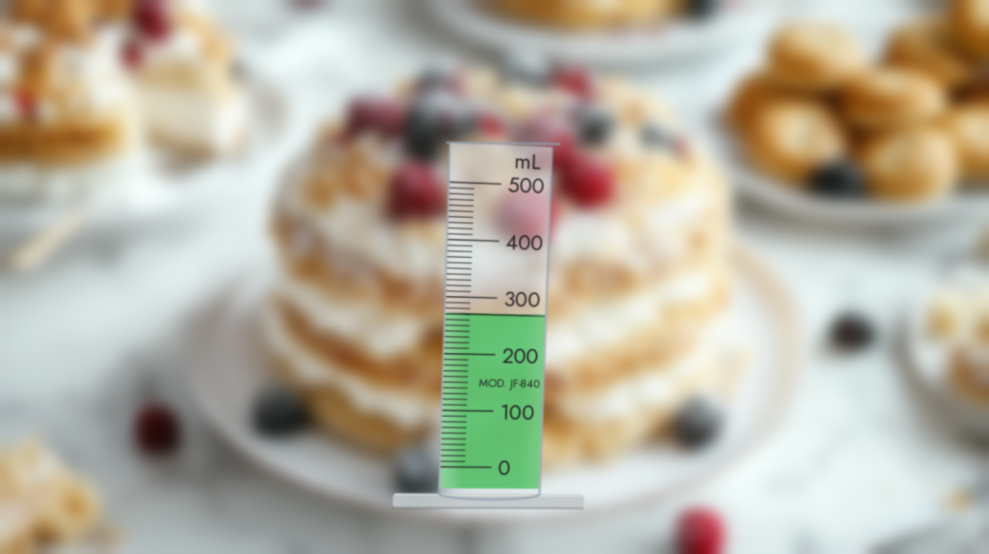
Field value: 270; mL
